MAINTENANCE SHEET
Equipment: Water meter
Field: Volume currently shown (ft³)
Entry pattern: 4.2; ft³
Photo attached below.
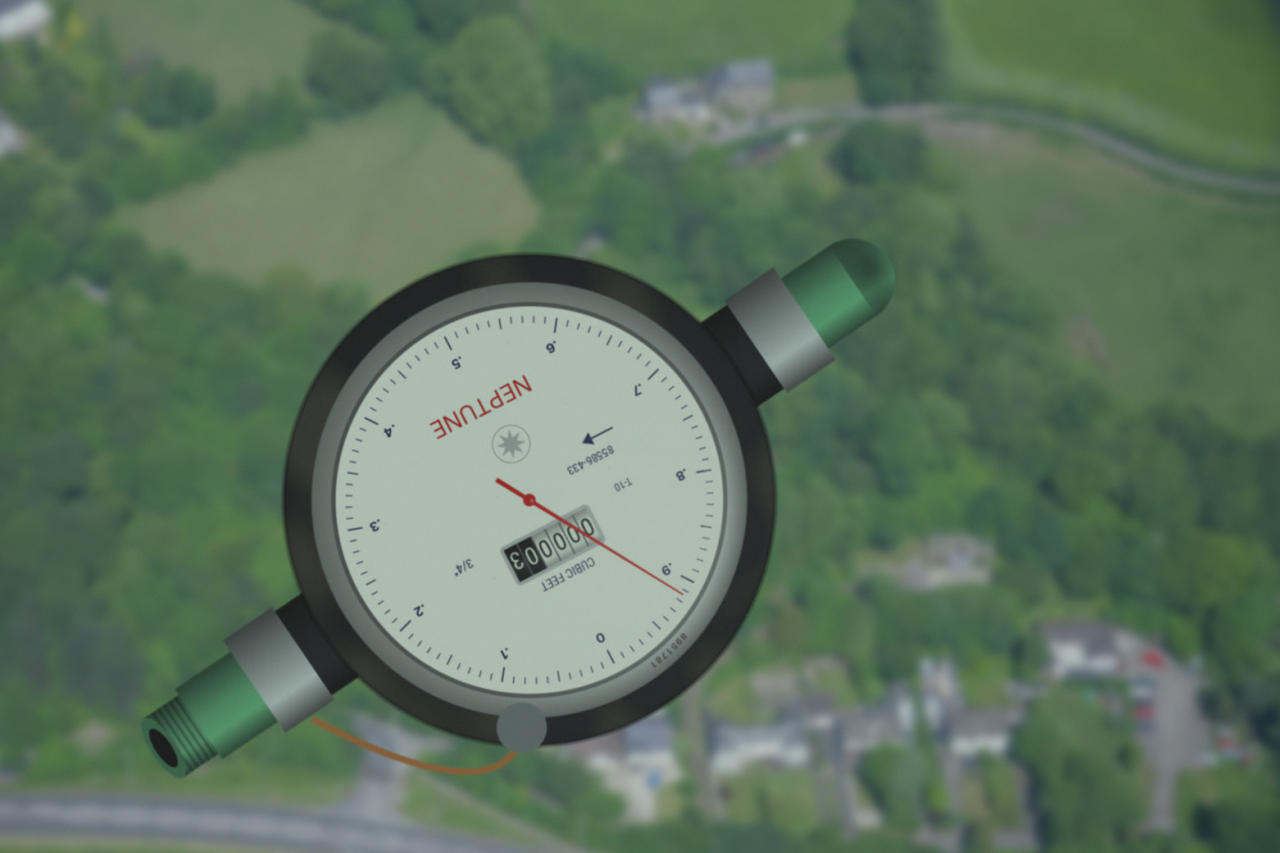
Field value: 2.91; ft³
